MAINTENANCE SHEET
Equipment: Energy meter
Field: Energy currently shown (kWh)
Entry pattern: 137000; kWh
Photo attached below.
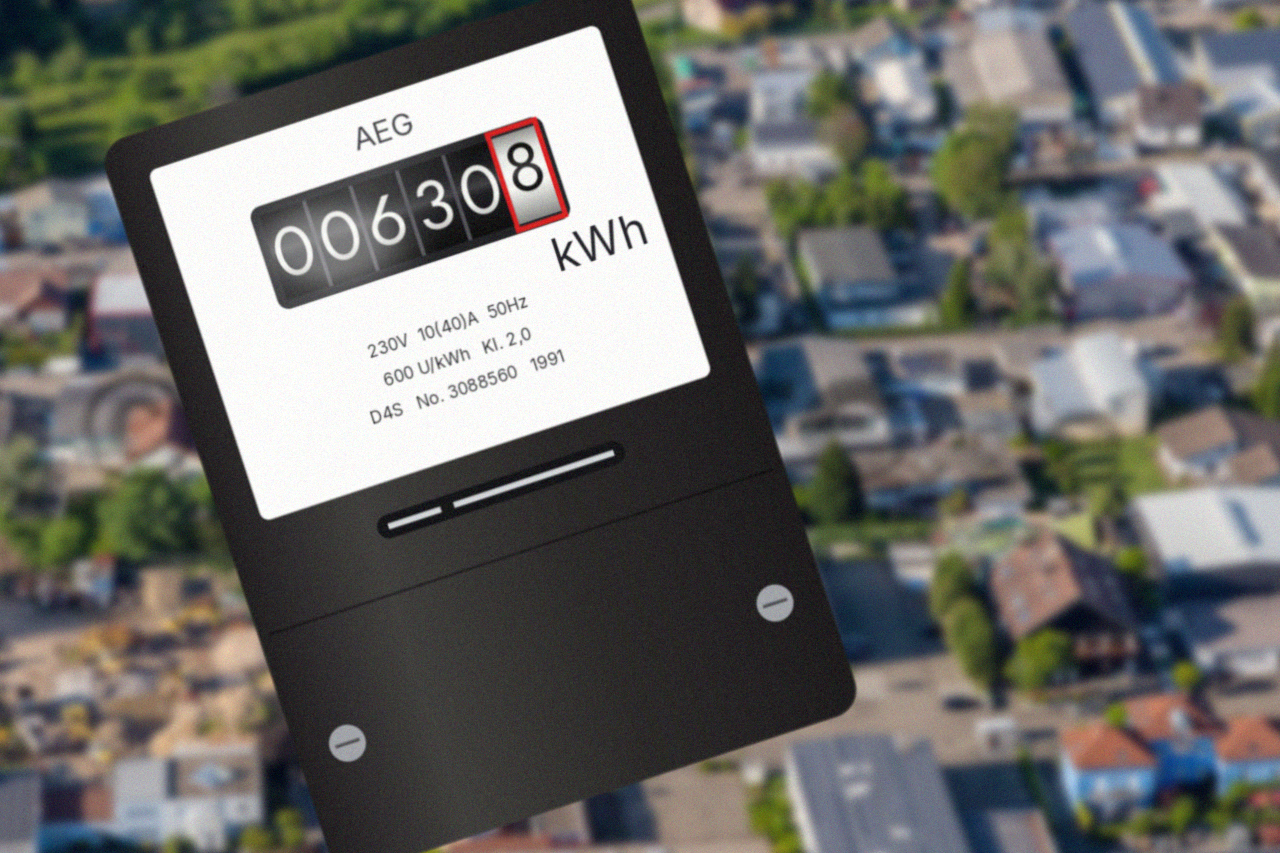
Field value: 630.8; kWh
